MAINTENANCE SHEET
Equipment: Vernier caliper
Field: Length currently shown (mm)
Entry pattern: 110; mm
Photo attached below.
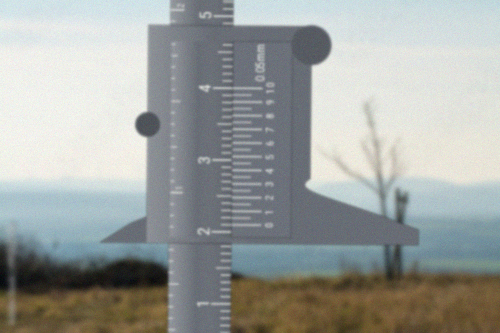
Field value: 21.0; mm
